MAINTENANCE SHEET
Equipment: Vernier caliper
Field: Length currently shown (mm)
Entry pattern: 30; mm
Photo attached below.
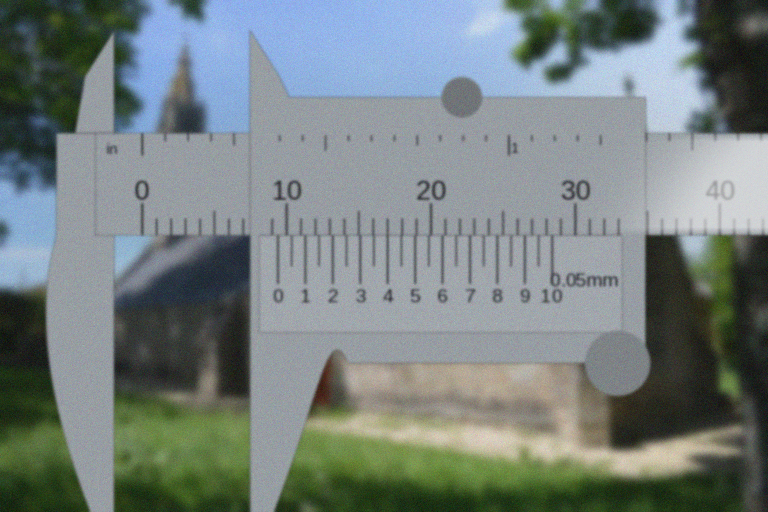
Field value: 9.4; mm
